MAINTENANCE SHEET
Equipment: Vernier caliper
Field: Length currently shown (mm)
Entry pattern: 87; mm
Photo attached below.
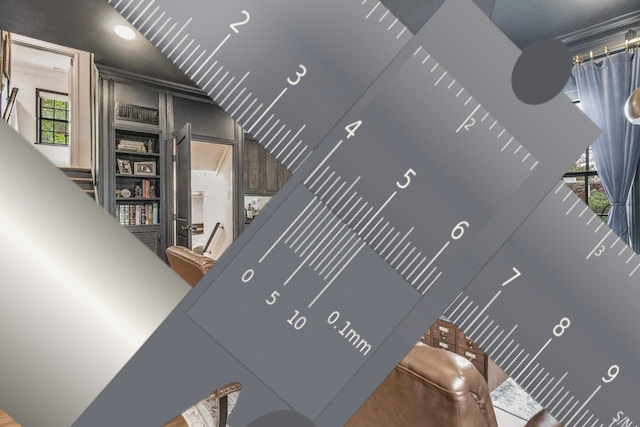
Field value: 42.4; mm
